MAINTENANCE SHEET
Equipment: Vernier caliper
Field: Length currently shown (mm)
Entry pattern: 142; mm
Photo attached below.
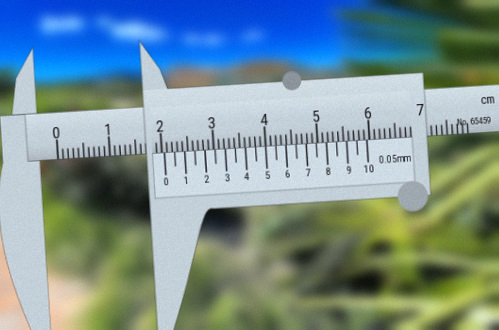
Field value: 20.5; mm
